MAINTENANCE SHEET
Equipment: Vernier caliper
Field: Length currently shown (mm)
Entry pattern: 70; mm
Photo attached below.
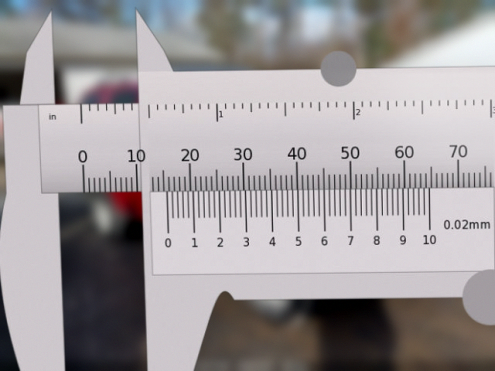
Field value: 15.6; mm
